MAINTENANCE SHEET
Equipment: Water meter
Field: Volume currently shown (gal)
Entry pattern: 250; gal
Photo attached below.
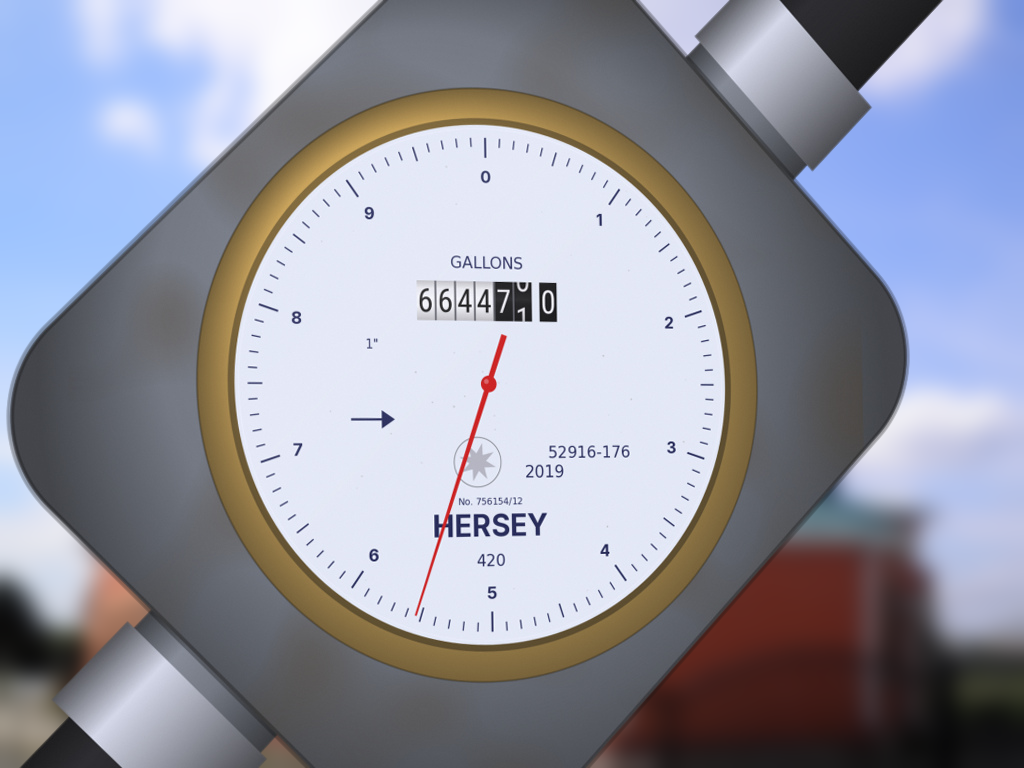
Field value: 6644705.5; gal
